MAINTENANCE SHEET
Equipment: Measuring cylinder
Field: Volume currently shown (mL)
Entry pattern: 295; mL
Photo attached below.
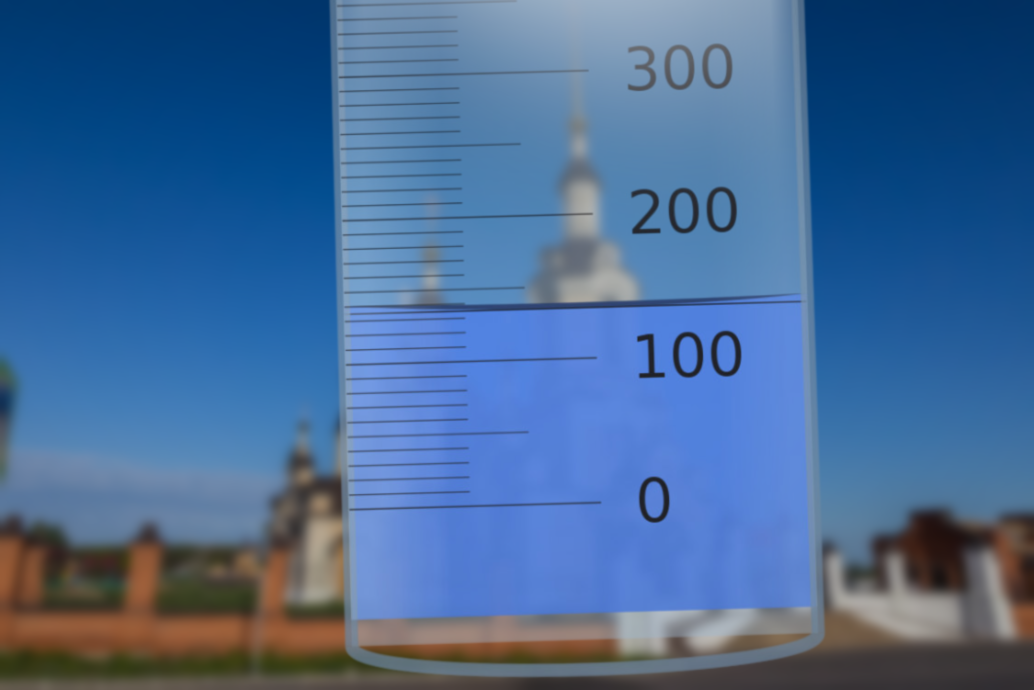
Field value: 135; mL
